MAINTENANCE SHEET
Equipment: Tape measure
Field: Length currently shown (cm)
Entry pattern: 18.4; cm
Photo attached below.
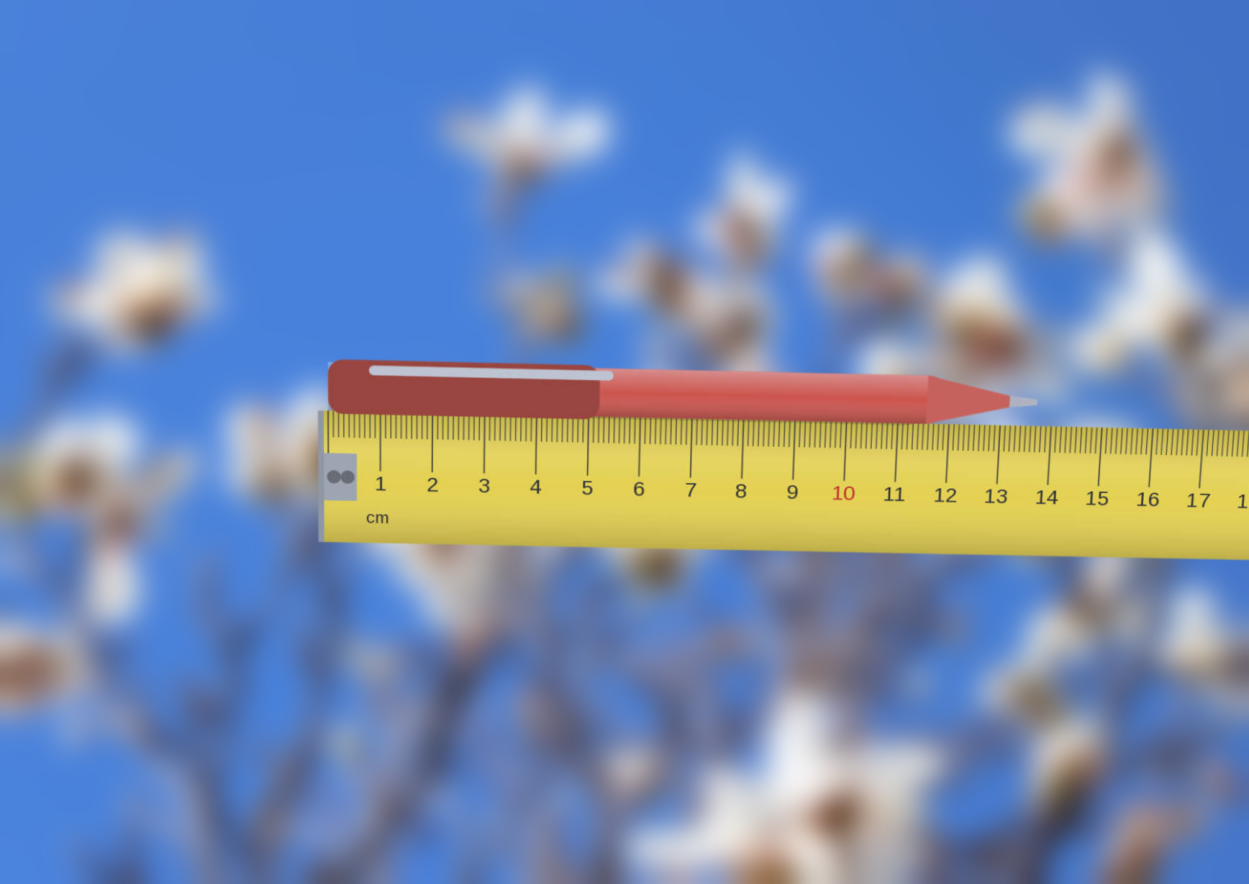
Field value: 13.7; cm
